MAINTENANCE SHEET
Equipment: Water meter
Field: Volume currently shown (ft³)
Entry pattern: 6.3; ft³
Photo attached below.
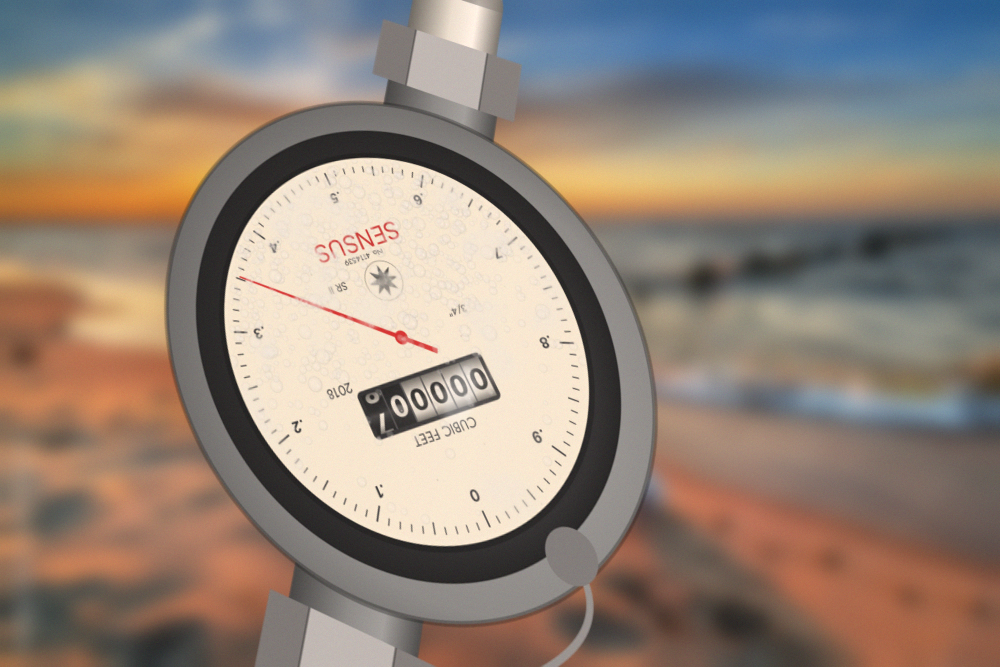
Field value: 7.35; ft³
